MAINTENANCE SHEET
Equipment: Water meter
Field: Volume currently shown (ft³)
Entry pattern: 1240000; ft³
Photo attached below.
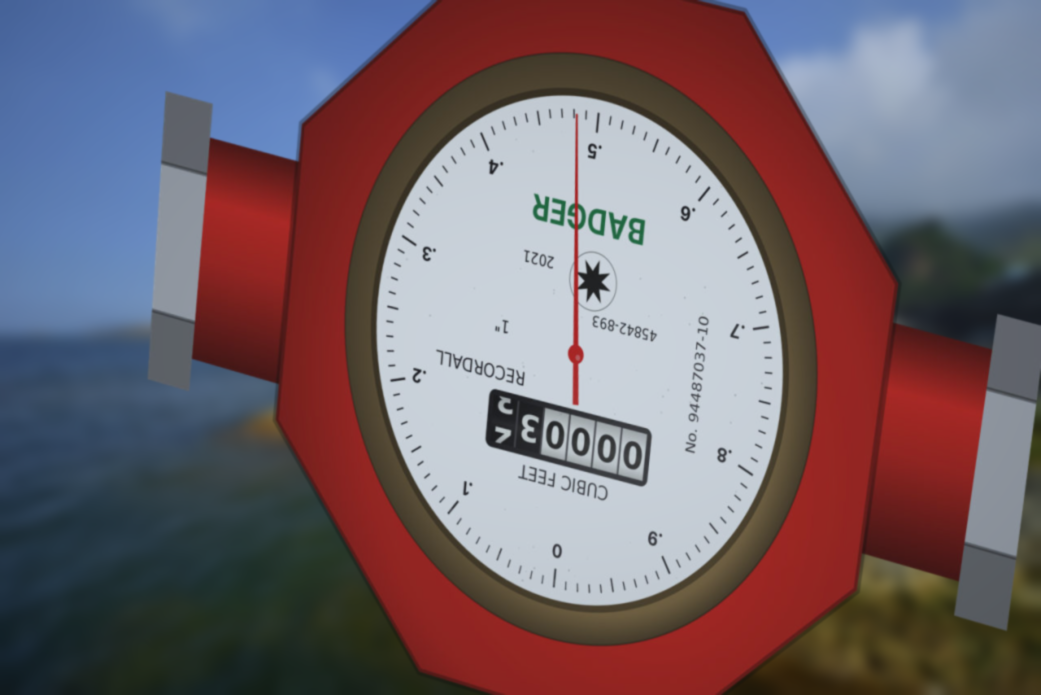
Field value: 32.48; ft³
